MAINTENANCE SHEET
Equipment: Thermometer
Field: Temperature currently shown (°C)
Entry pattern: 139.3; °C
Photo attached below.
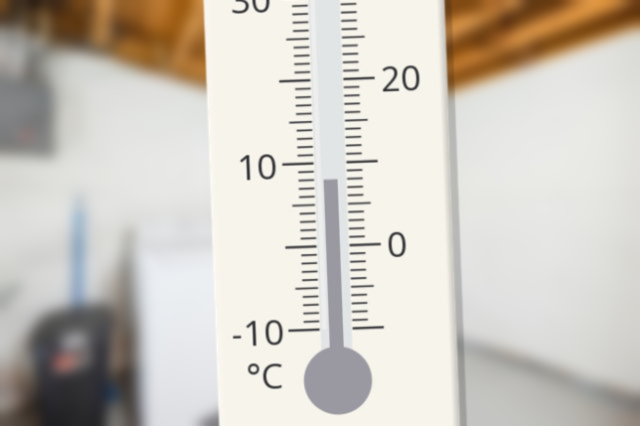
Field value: 8; °C
